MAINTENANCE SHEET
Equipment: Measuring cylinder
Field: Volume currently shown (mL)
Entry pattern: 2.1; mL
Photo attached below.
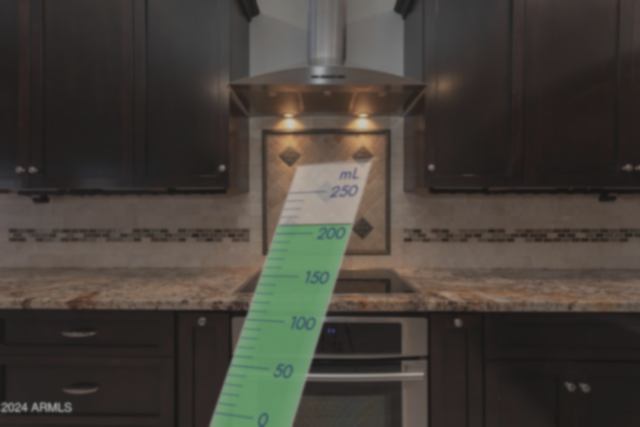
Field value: 210; mL
